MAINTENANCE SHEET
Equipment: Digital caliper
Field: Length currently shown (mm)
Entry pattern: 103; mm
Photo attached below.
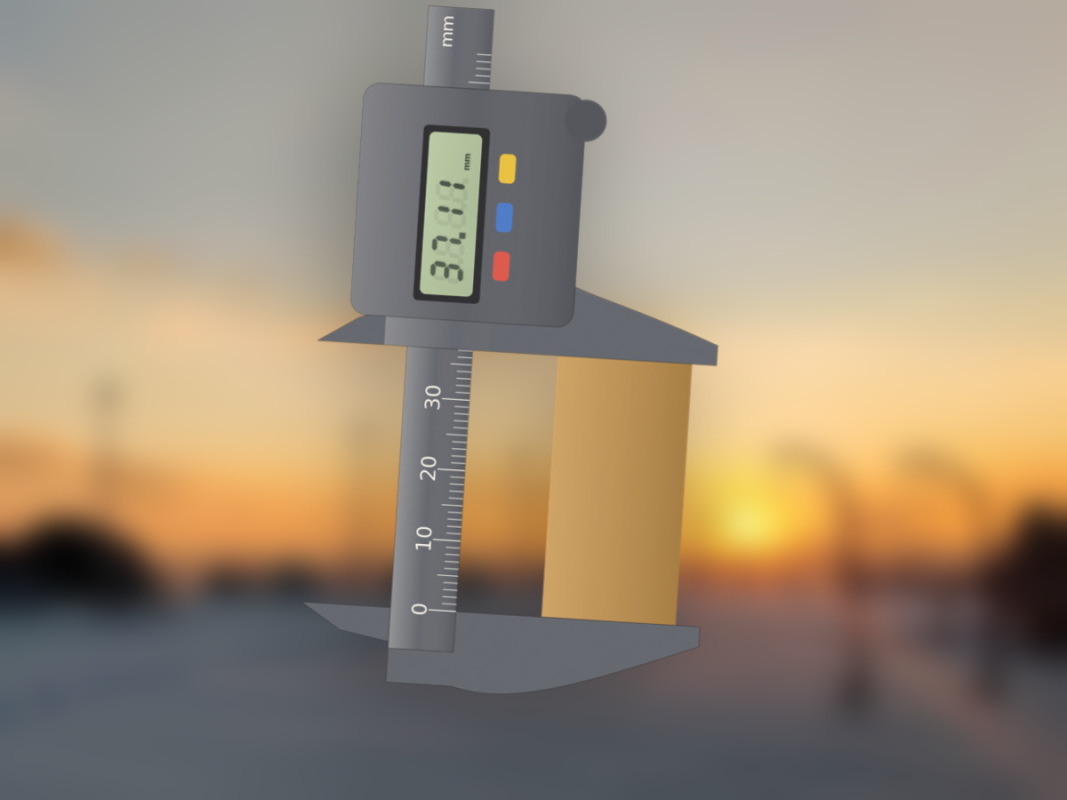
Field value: 37.11; mm
